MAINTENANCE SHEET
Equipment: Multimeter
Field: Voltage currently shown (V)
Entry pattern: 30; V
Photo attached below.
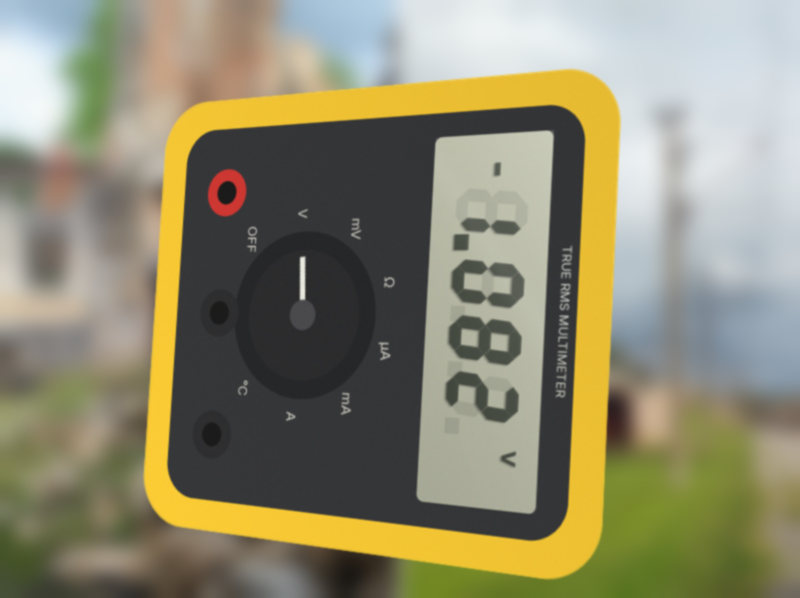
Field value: -1.082; V
